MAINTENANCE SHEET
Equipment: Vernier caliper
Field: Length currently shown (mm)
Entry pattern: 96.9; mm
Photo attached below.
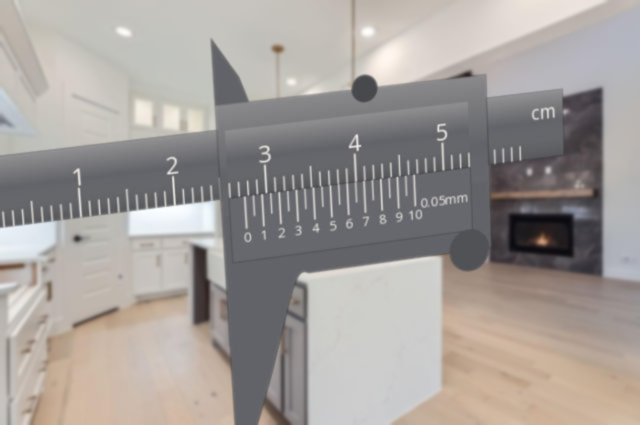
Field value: 27.6; mm
